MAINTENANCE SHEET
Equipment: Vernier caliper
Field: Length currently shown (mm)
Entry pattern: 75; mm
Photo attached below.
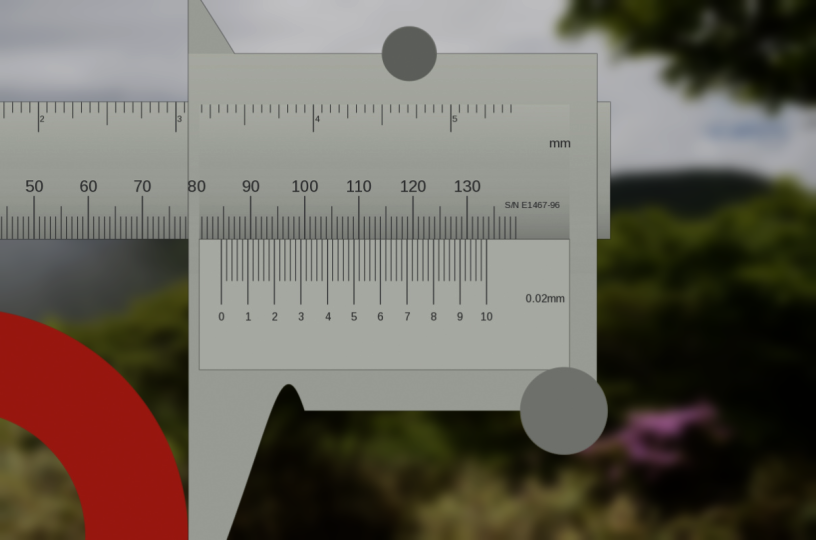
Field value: 84.6; mm
